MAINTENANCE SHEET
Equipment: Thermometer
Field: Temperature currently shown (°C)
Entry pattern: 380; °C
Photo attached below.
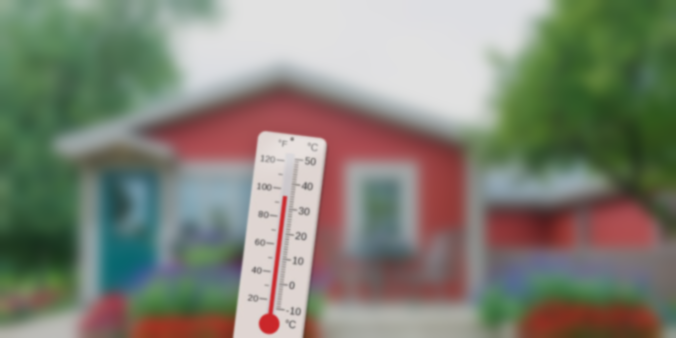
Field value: 35; °C
